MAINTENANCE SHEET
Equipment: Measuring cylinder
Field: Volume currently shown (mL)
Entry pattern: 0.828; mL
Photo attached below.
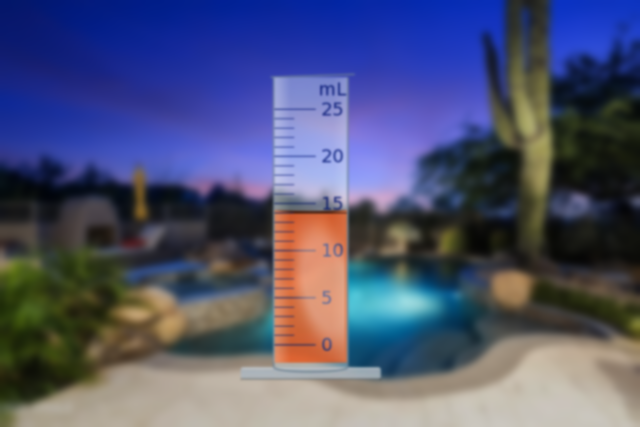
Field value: 14; mL
